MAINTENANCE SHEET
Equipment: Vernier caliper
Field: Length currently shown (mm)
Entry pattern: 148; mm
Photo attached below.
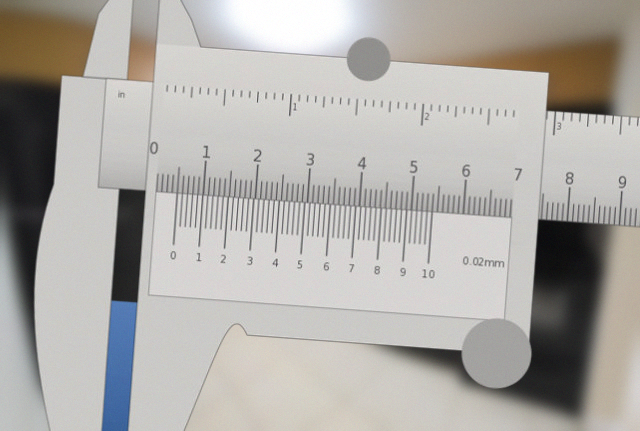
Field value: 5.0; mm
